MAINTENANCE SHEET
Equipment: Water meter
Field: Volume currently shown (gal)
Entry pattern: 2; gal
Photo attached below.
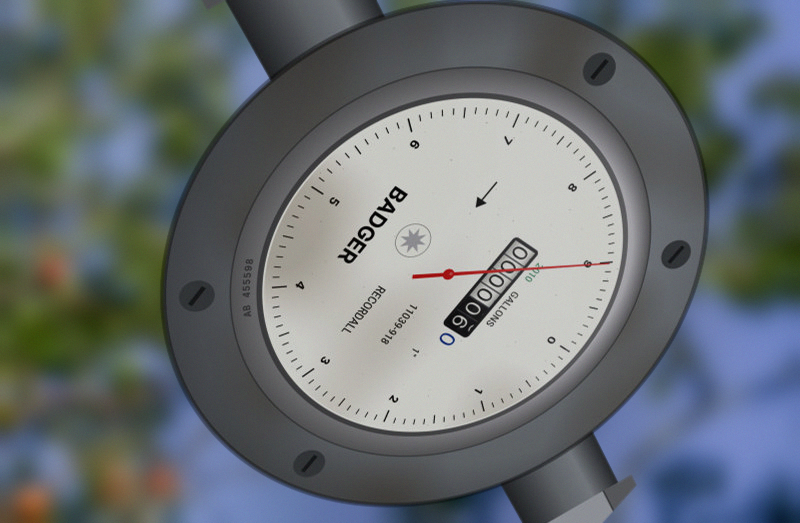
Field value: 59.0; gal
